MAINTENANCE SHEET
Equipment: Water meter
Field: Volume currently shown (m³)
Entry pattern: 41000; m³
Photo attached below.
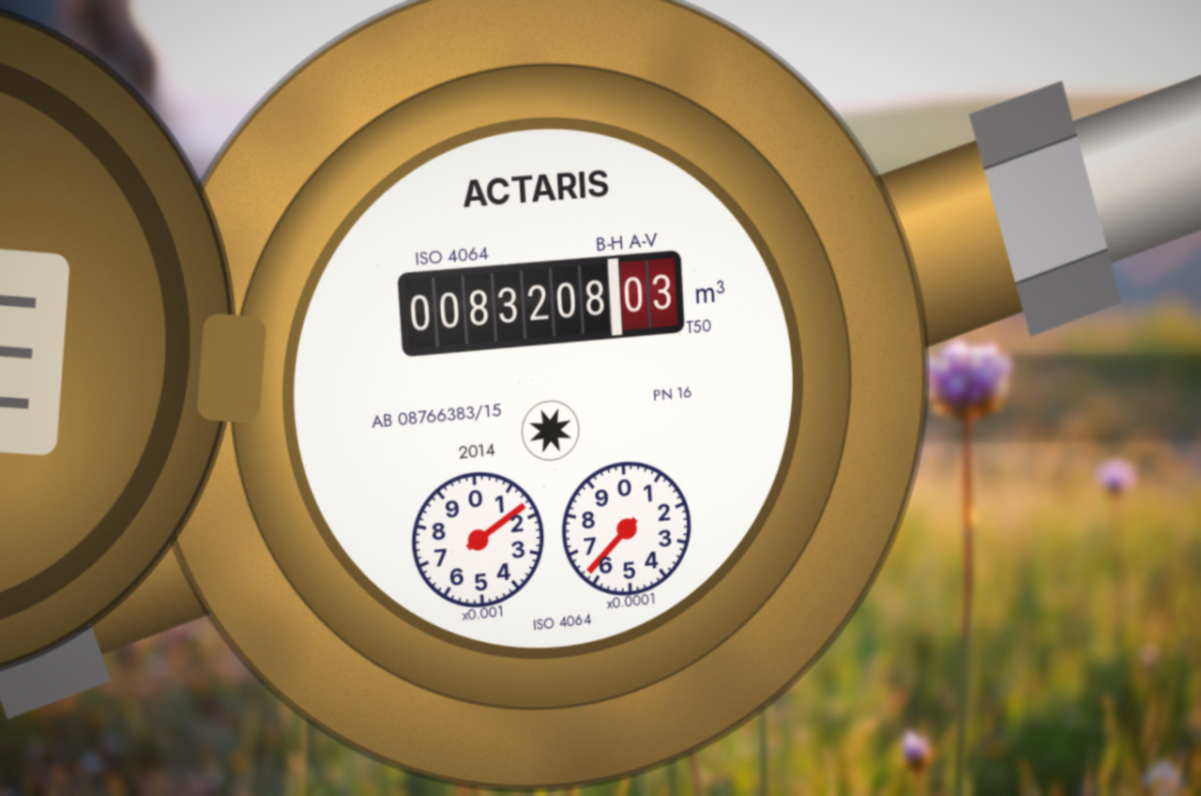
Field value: 83208.0316; m³
